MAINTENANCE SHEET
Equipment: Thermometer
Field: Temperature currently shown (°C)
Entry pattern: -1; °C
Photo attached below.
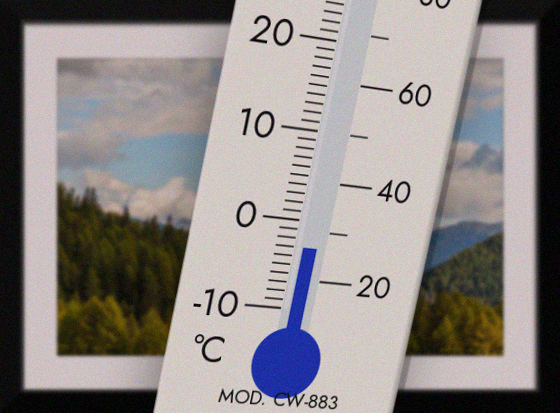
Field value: -3; °C
